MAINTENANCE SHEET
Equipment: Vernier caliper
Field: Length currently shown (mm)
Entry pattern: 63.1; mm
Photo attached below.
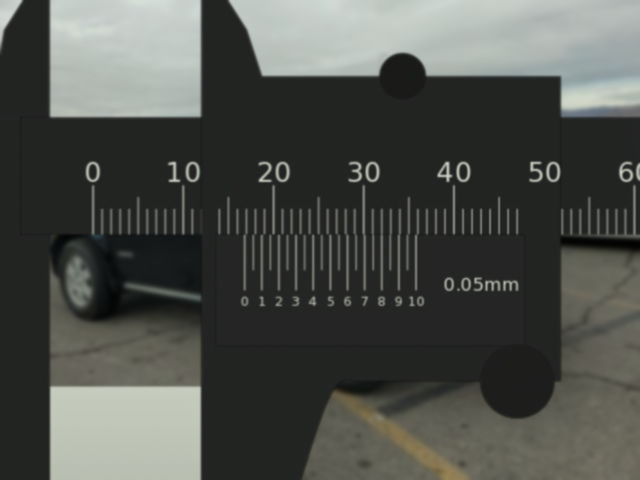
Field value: 16.8; mm
